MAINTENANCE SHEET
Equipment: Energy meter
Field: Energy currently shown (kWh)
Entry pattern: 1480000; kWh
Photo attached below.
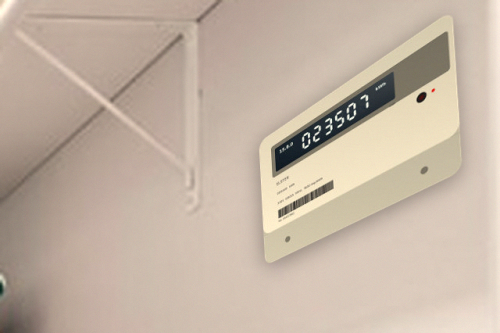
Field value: 23507; kWh
